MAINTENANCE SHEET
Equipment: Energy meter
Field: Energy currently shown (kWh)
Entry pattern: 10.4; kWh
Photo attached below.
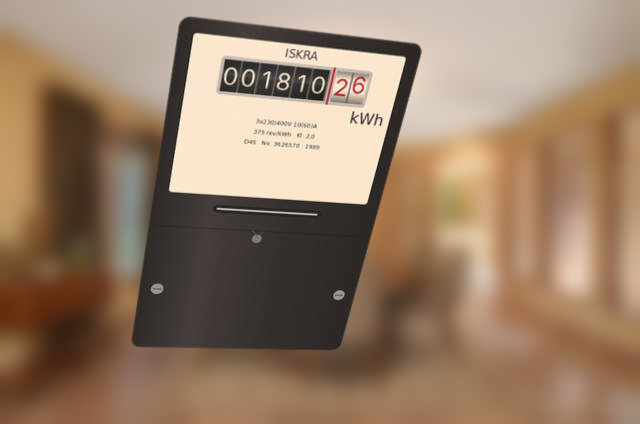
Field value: 1810.26; kWh
